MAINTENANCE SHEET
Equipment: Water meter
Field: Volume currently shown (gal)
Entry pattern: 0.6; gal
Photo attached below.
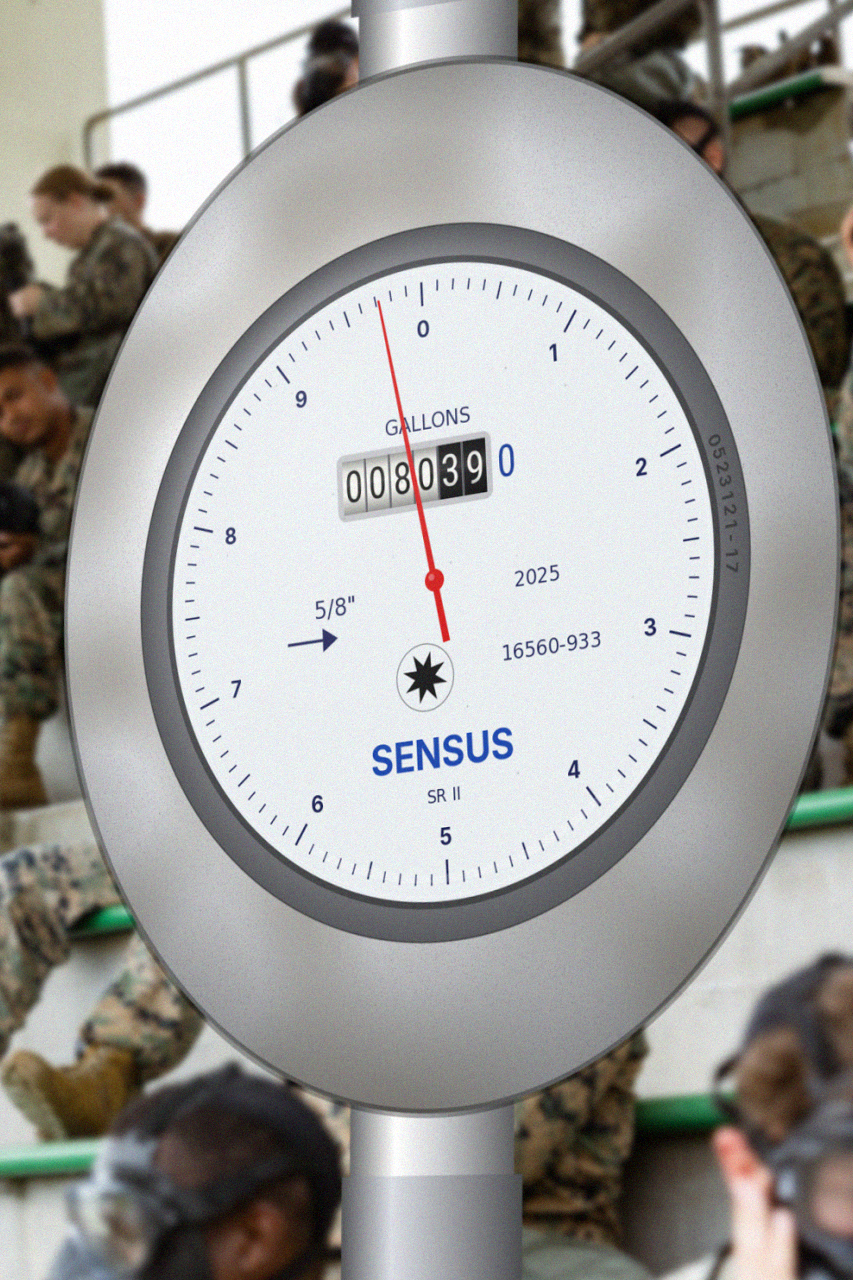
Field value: 80389.7; gal
